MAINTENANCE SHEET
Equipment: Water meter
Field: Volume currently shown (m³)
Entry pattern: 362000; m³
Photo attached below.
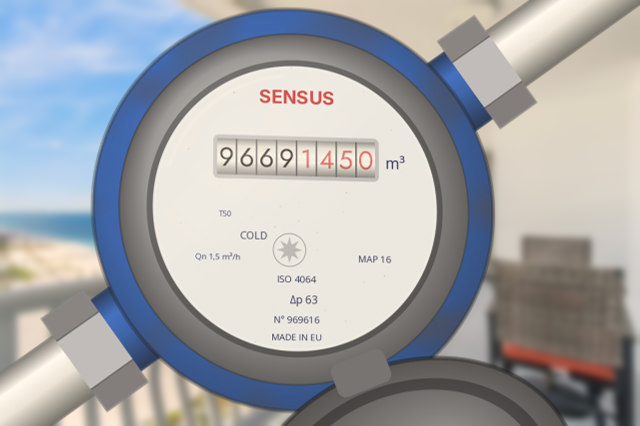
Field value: 9669.1450; m³
